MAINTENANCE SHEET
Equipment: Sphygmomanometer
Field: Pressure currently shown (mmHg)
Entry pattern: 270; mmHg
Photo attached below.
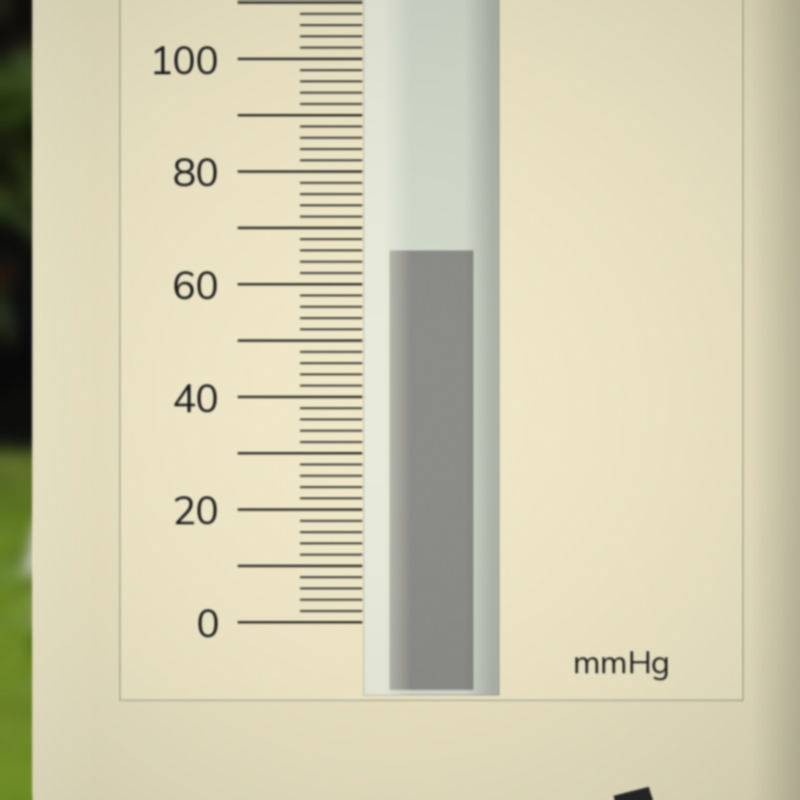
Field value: 66; mmHg
